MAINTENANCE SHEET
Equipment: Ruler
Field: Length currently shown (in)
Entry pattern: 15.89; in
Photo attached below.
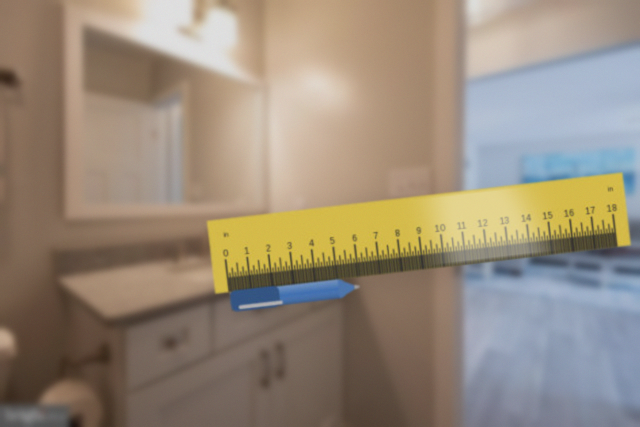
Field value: 6; in
